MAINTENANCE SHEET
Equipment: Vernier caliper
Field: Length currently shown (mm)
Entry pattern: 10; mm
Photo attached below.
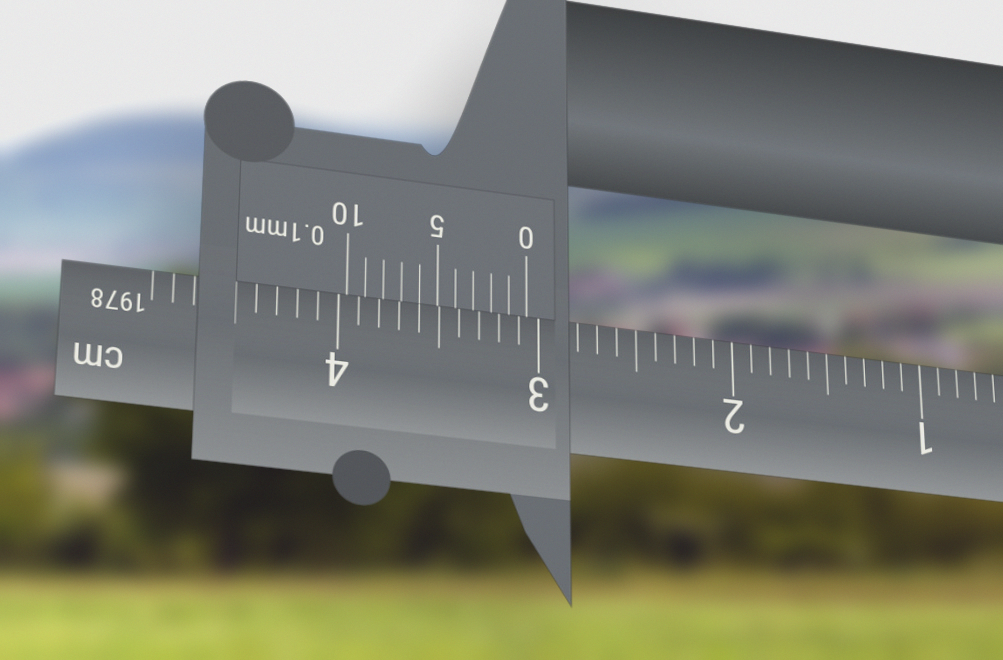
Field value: 30.6; mm
